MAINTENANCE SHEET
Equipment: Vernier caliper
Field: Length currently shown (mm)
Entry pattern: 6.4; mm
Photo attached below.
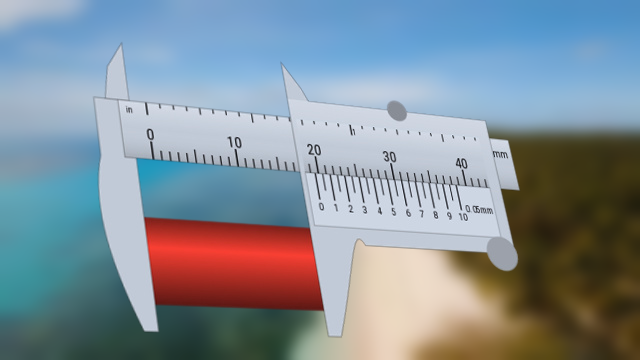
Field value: 19.6; mm
